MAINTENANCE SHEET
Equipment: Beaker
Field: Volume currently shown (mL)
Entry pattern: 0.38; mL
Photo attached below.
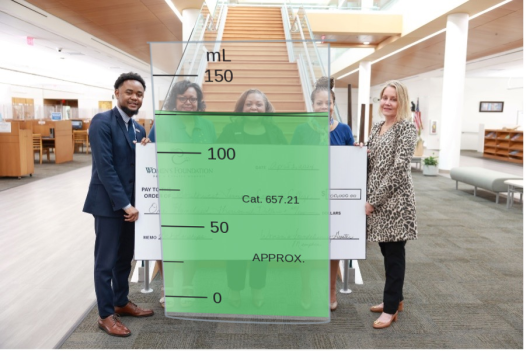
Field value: 125; mL
